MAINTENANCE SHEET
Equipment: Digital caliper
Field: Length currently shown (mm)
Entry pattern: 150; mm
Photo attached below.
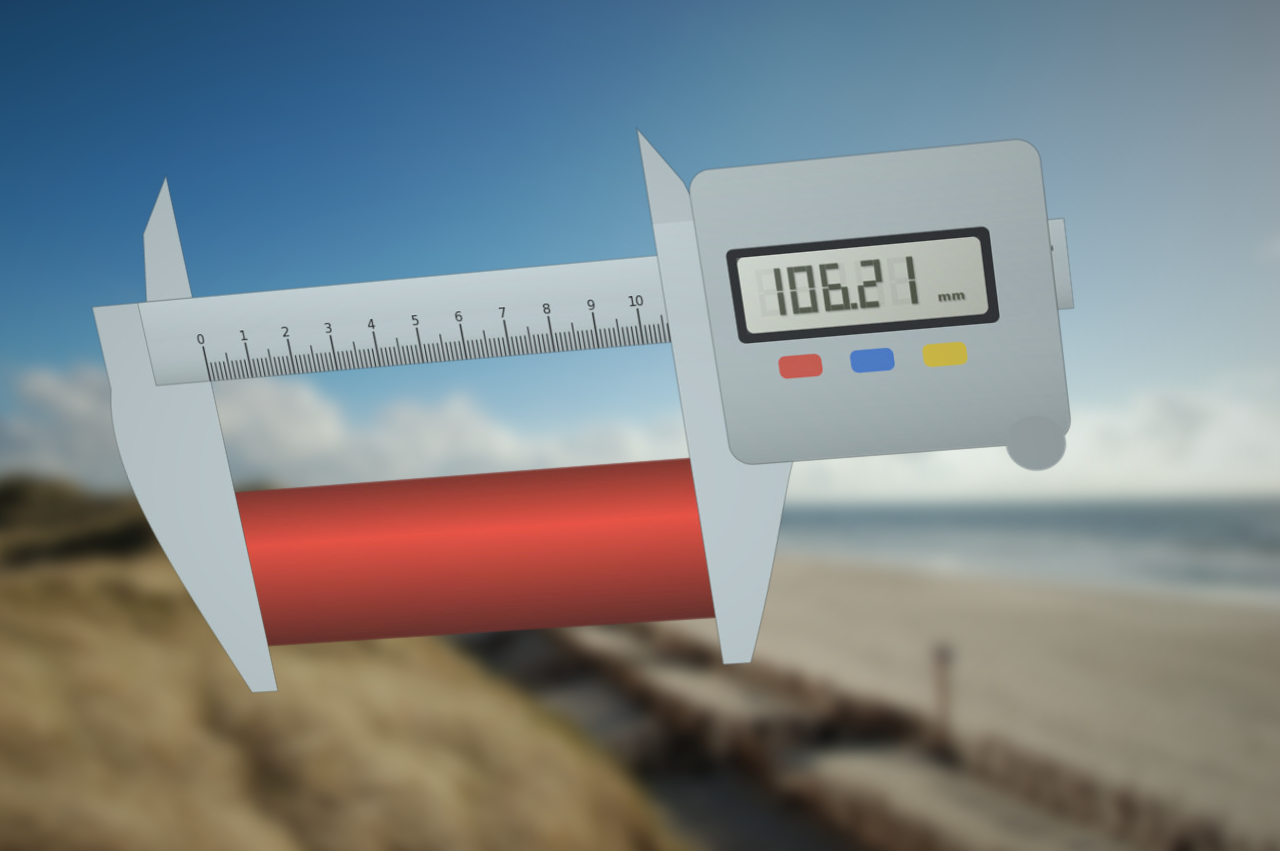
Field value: 106.21; mm
